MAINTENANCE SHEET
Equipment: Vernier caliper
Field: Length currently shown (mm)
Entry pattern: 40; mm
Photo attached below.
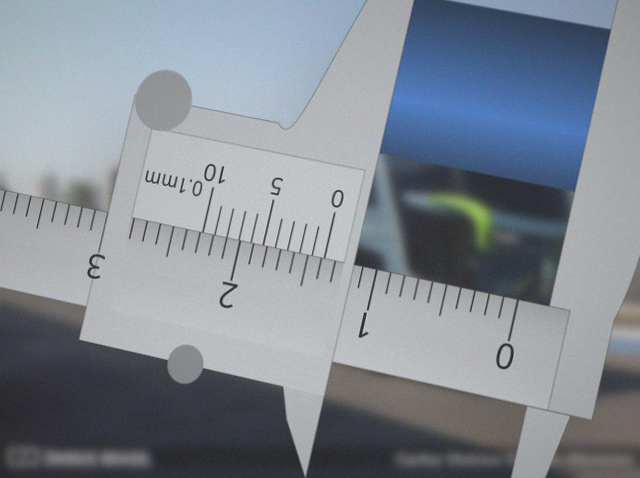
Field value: 13.8; mm
